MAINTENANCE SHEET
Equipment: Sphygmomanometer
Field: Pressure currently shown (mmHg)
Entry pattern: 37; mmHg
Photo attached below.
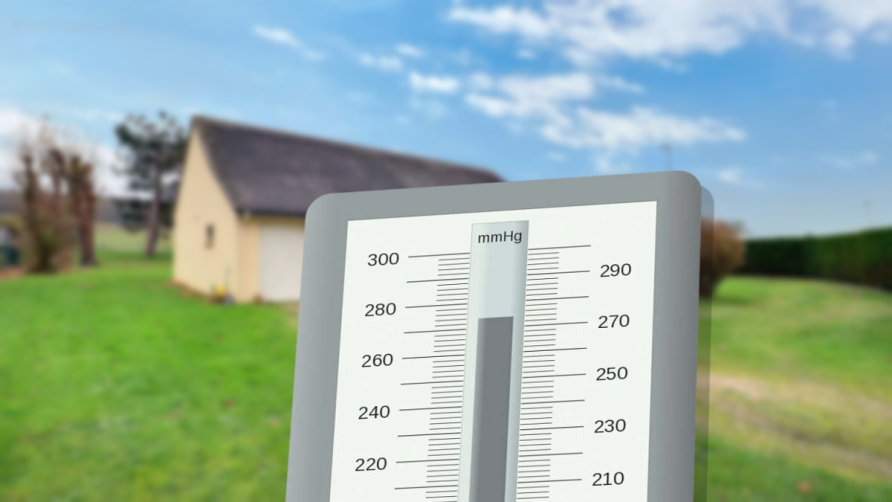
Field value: 274; mmHg
